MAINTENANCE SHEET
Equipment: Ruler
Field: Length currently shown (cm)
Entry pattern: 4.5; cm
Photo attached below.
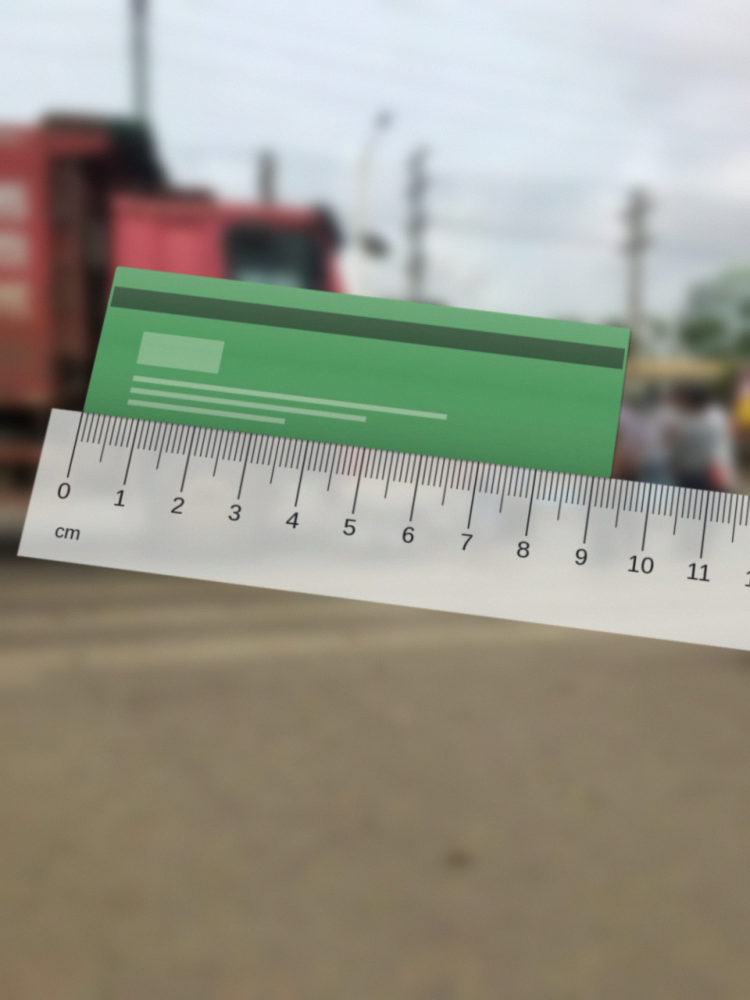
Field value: 9.3; cm
